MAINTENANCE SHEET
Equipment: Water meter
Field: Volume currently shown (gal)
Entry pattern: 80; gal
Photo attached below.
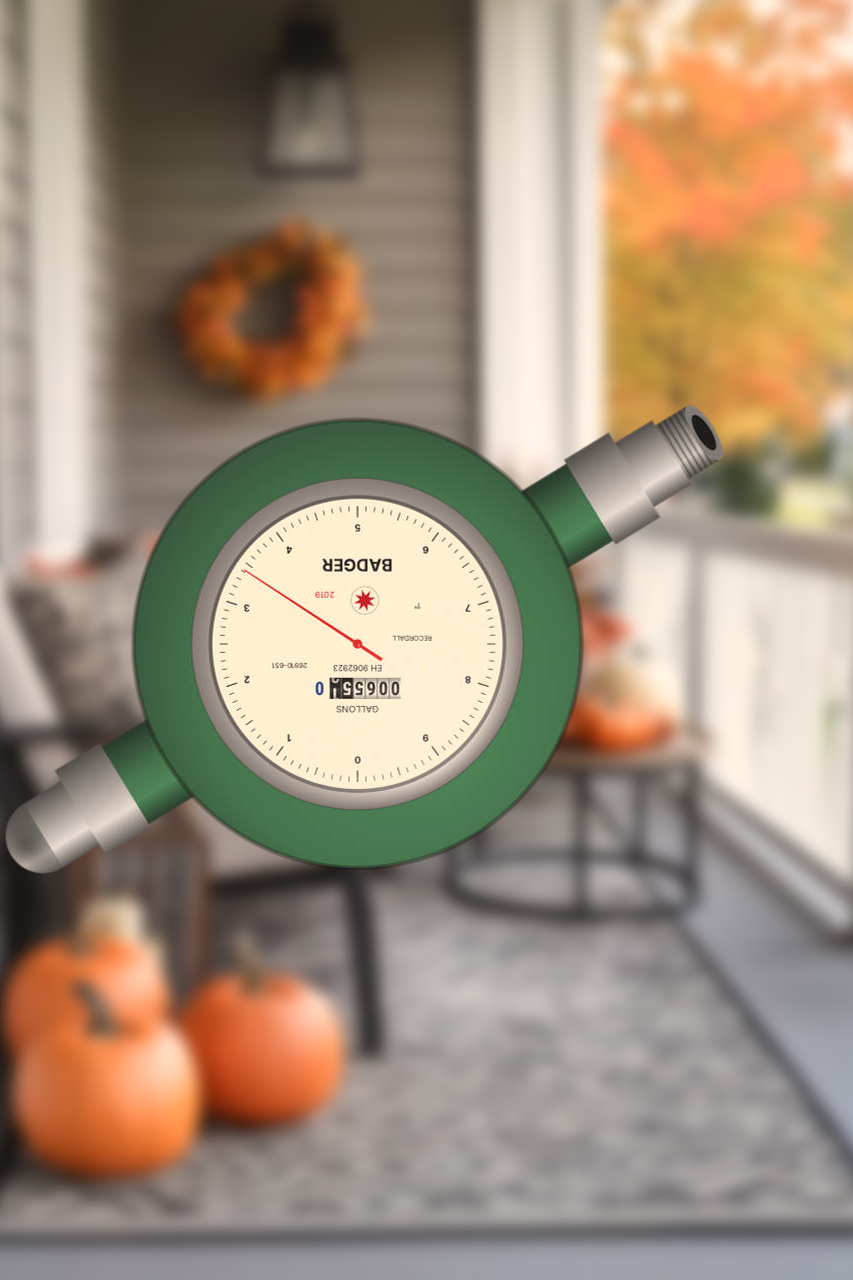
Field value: 65513.4; gal
